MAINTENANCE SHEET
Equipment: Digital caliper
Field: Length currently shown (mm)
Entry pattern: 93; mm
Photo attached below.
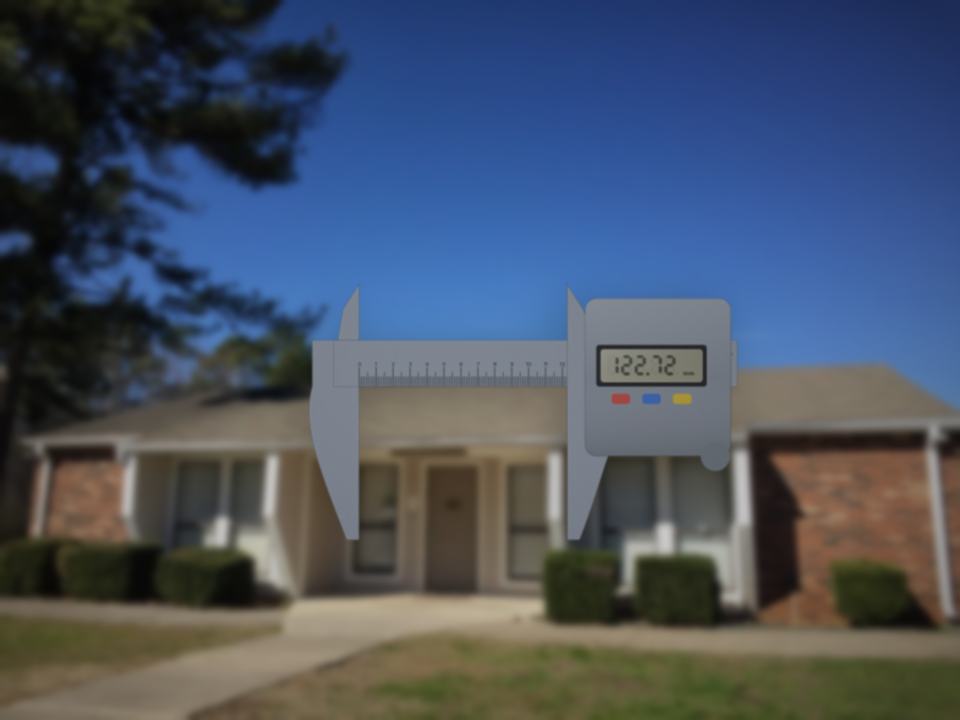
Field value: 122.72; mm
